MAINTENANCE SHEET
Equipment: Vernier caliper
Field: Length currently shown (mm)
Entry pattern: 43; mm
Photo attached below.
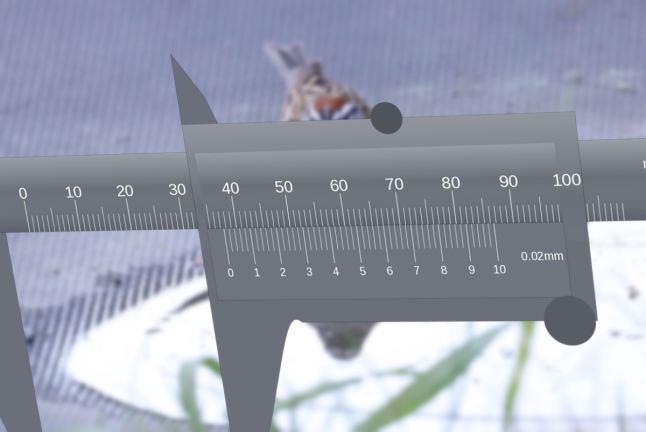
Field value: 37.6; mm
